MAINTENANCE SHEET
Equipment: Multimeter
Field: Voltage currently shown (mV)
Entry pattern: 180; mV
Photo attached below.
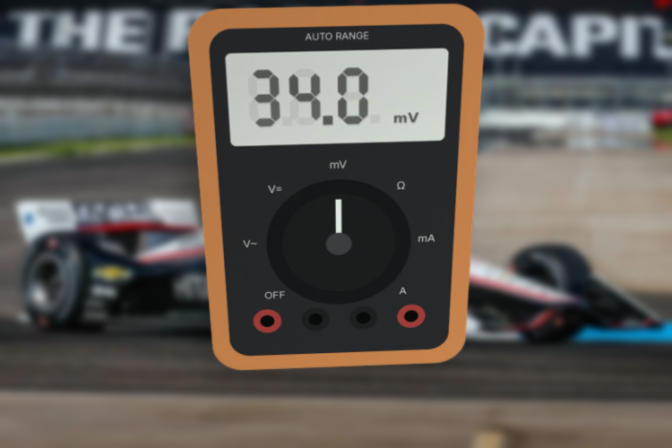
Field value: 34.0; mV
